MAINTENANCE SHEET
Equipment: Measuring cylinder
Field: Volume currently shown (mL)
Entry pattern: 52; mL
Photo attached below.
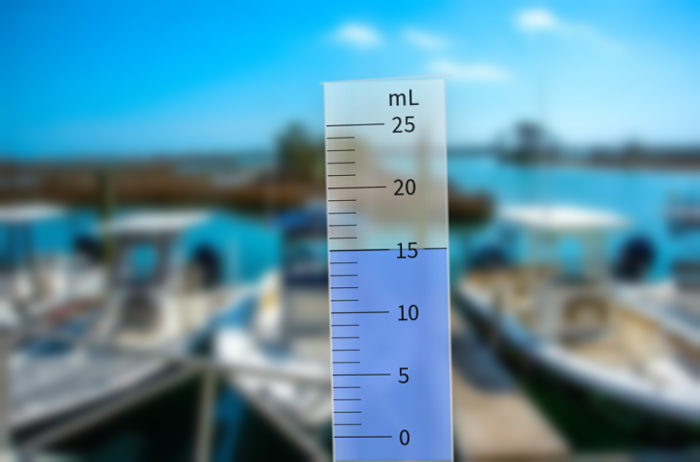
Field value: 15; mL
